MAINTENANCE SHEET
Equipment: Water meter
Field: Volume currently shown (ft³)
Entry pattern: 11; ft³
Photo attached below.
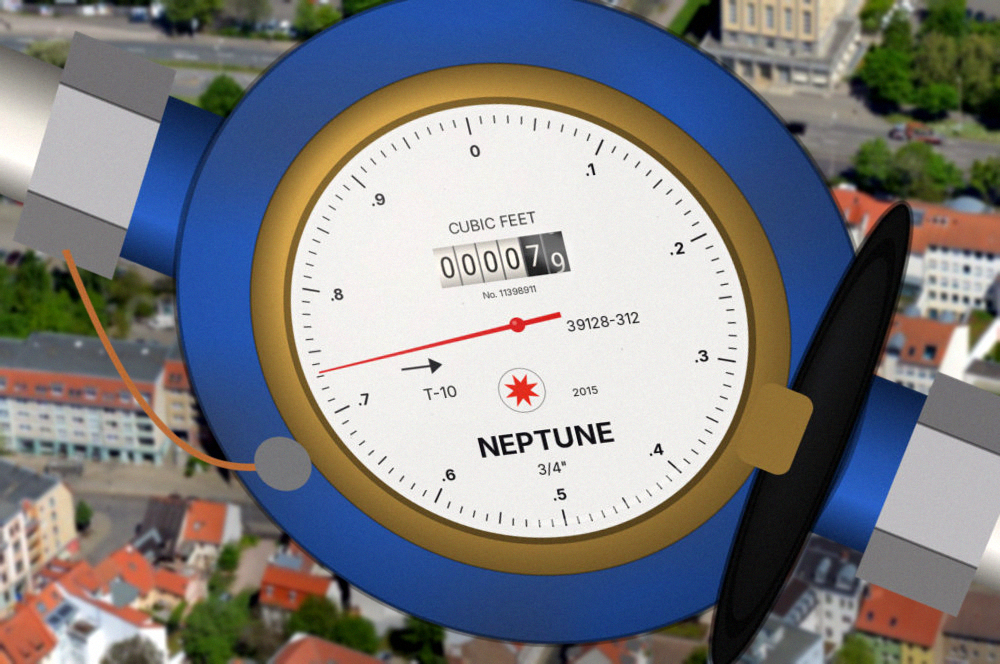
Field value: 78.73; ft³
